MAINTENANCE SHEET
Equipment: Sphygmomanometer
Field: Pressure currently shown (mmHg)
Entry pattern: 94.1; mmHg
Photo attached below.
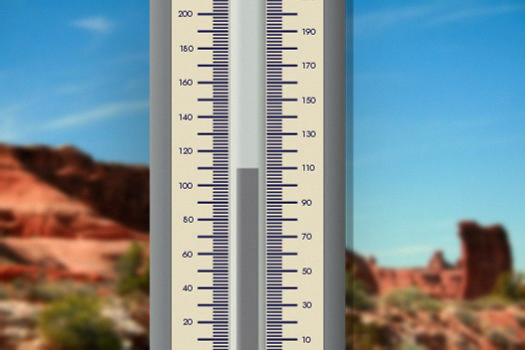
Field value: 110; mmHg
